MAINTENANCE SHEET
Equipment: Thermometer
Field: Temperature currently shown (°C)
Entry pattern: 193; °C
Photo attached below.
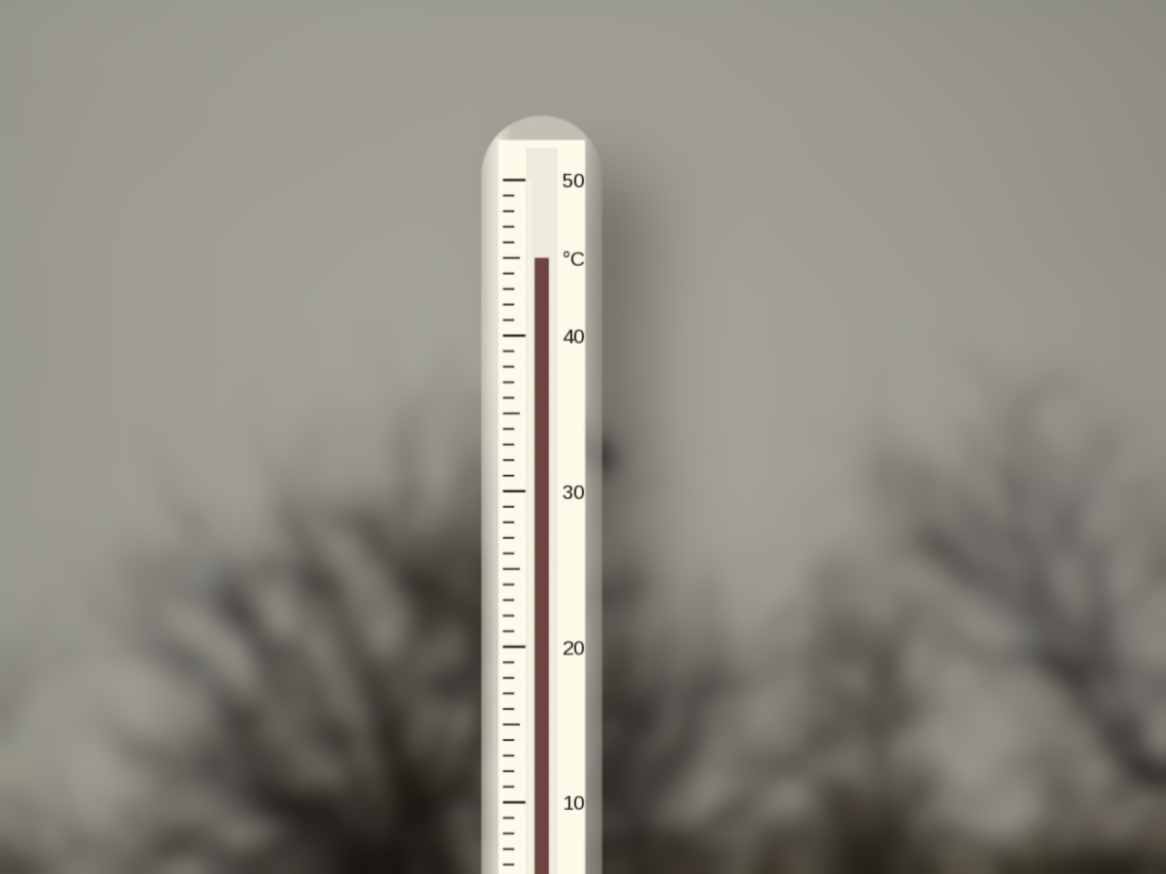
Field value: 45; °C
